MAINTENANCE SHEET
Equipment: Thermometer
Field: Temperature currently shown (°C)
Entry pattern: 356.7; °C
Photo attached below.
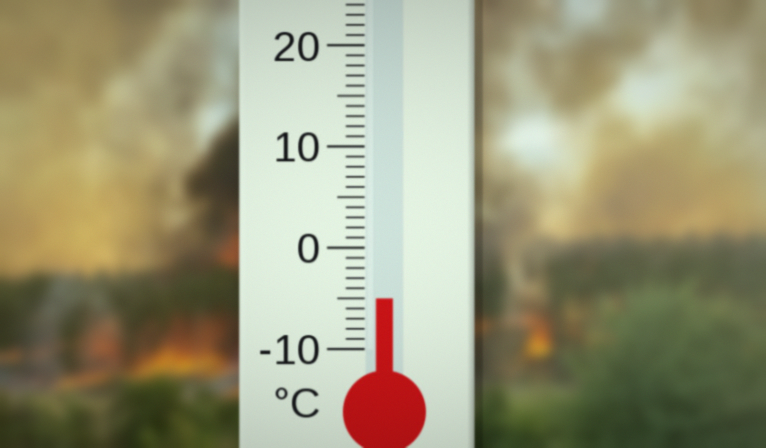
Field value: -5; °C
